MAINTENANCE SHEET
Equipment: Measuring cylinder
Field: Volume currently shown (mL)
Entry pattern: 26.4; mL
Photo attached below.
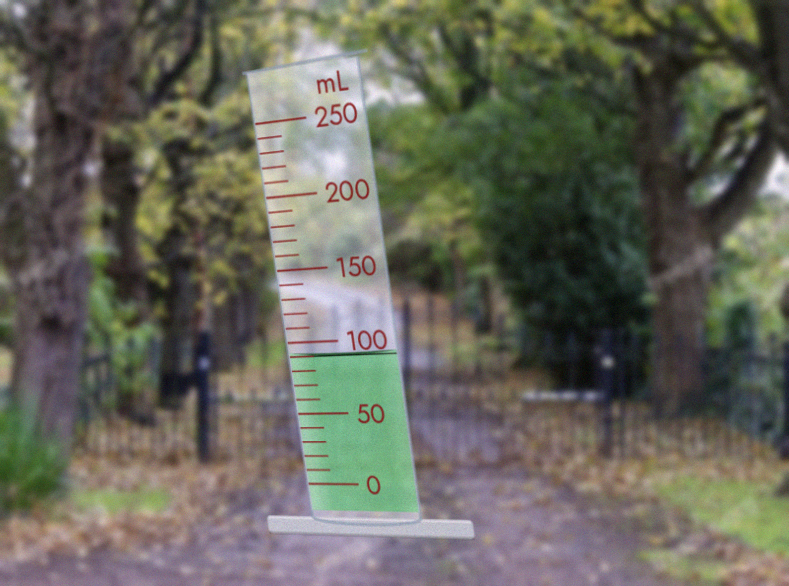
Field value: 90; mL
